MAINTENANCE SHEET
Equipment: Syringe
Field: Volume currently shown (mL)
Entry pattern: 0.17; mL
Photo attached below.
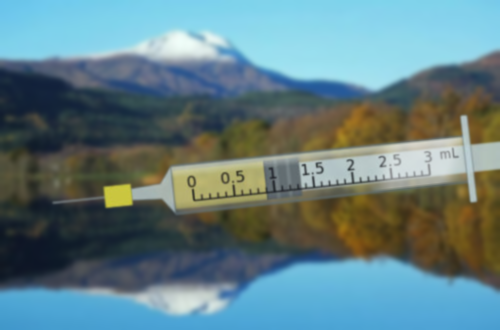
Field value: 0.9; mL
